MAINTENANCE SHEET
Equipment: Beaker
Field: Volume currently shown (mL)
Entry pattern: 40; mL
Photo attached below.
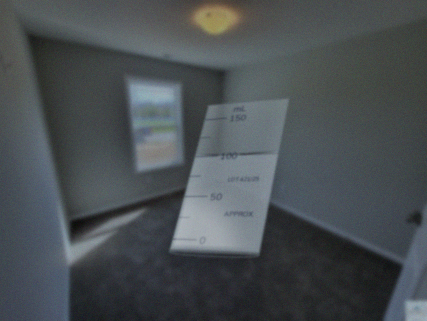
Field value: 100; mL
